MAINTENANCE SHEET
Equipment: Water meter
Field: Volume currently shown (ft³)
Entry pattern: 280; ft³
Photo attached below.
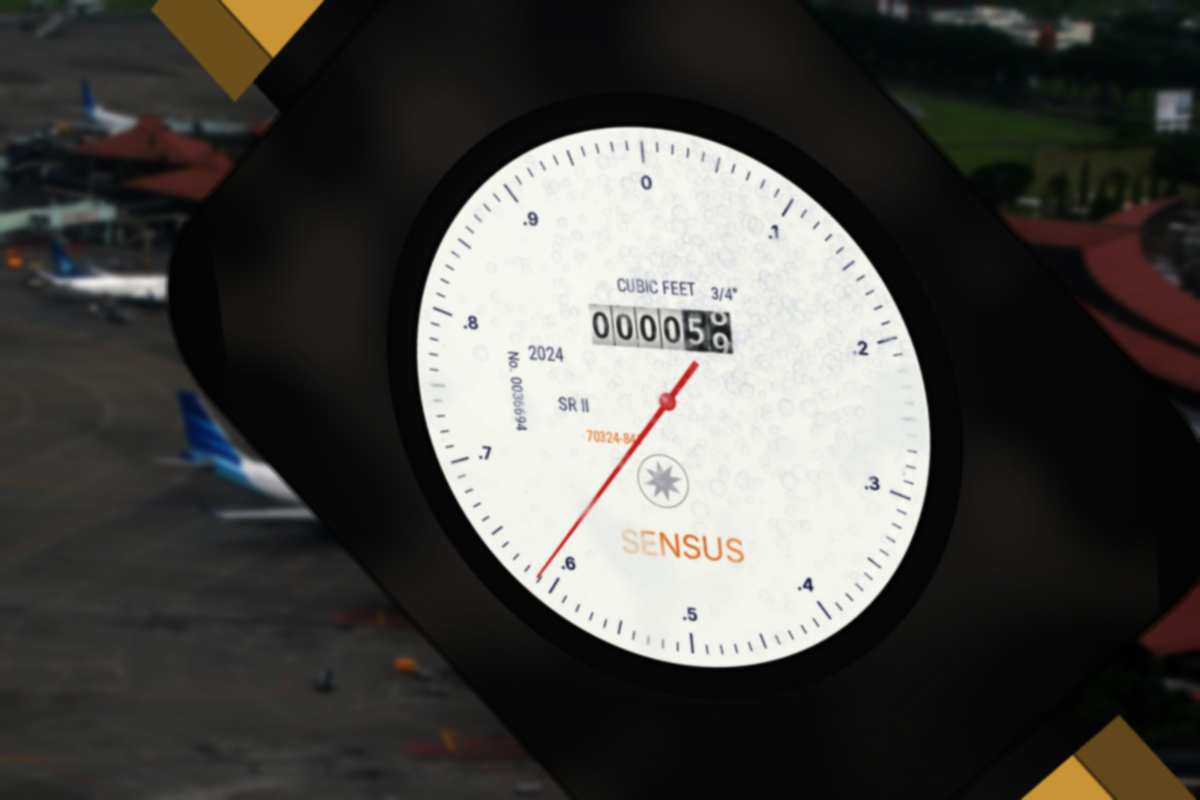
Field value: 58.61; ft³
